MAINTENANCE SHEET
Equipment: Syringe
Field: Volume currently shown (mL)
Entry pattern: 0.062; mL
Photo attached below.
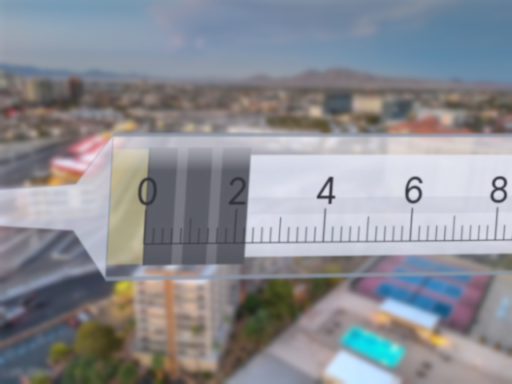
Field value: 0; mL
